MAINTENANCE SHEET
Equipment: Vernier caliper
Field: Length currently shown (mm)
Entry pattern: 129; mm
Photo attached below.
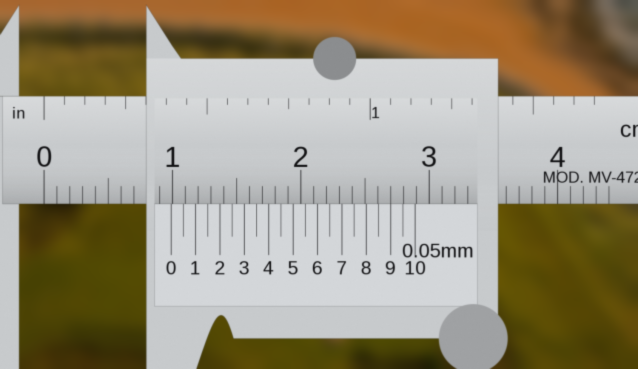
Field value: 9.9; mm
